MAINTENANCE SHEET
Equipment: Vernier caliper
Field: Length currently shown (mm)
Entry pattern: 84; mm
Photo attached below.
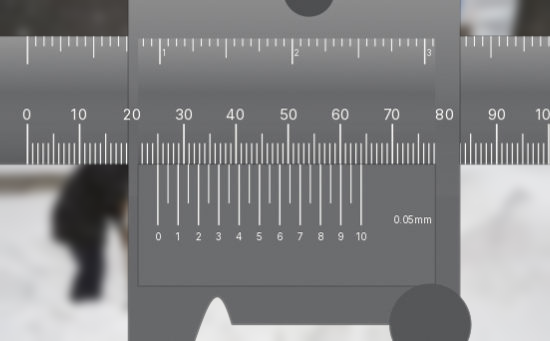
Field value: 25.0; mm
